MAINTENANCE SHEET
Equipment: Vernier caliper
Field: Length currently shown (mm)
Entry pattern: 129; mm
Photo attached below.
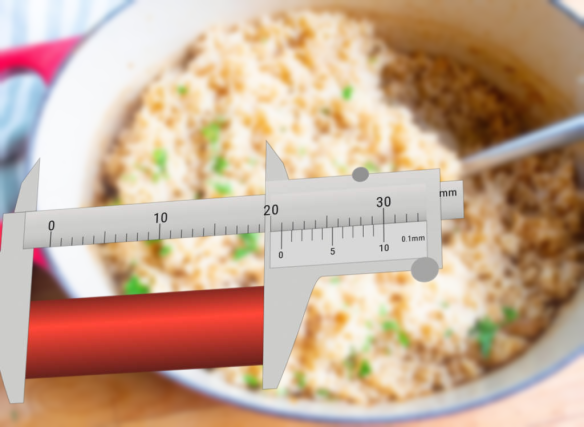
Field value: 21.0; mm
